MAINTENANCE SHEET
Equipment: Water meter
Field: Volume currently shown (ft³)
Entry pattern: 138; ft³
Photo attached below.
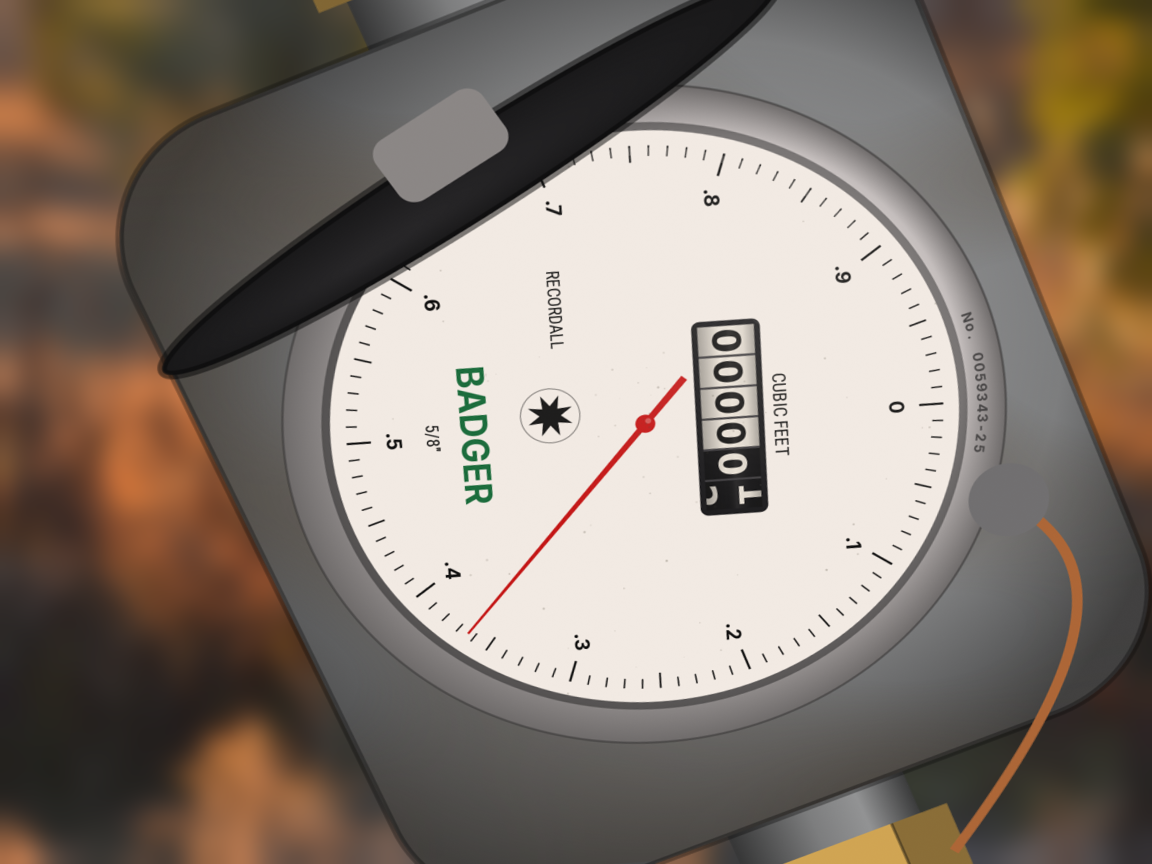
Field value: 1.36; ft³
